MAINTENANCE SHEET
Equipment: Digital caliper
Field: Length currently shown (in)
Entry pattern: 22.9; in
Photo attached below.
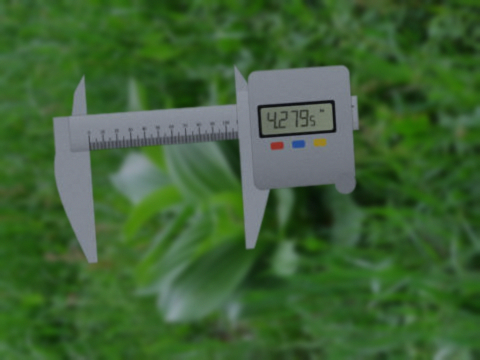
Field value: 4.2795; in
